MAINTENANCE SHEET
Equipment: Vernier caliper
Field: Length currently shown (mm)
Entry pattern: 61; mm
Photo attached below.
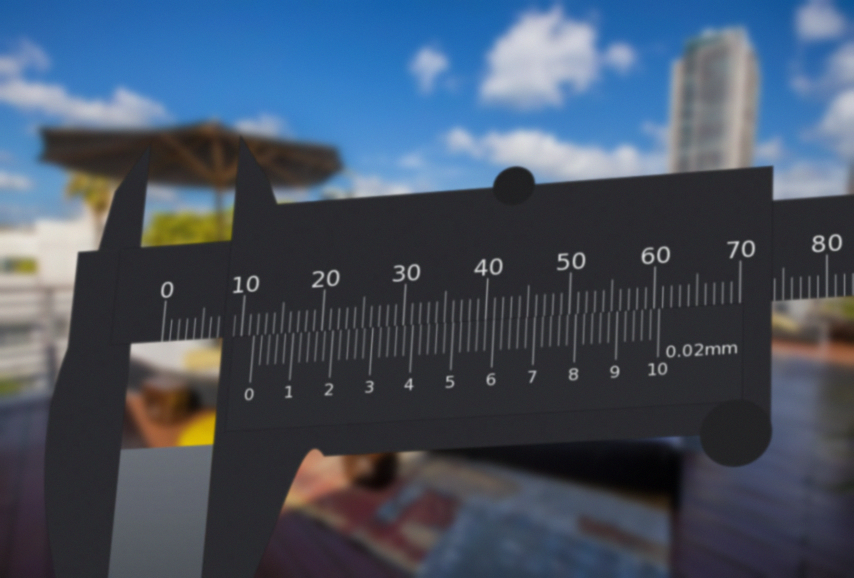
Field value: 11.6; mm
